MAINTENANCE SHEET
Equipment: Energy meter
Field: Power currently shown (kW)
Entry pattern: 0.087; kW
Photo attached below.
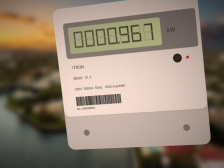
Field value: 0.967; kW
